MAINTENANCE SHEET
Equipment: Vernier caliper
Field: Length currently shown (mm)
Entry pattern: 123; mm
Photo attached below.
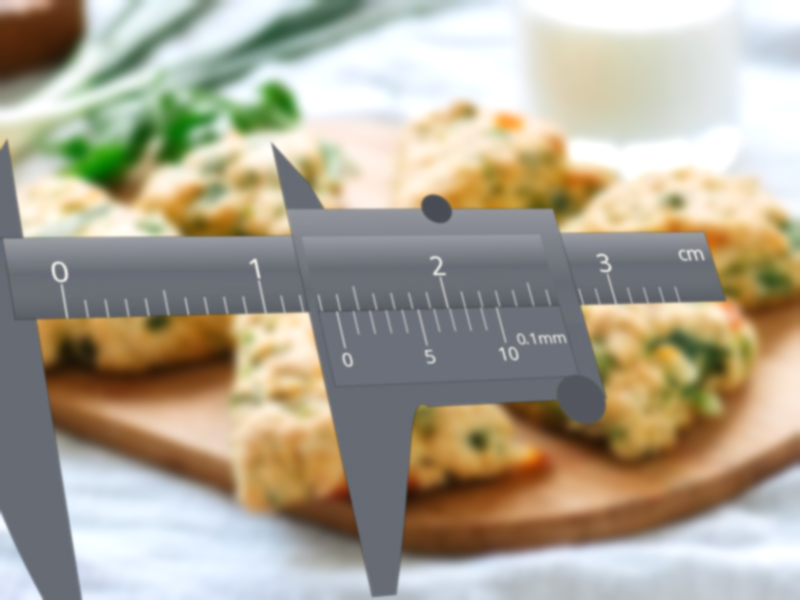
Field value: 13.8; mm
